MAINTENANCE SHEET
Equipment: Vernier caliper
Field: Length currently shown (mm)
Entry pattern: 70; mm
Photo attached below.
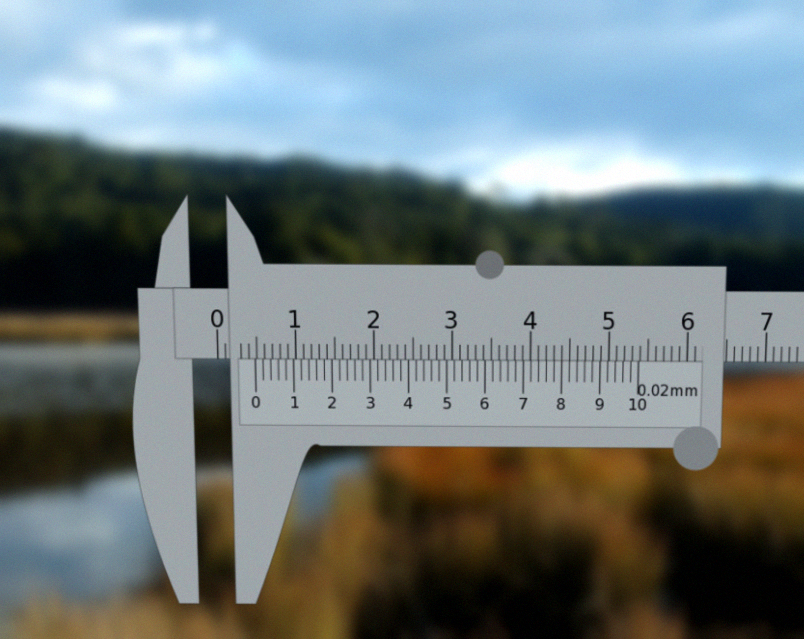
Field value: 4.8; mm
